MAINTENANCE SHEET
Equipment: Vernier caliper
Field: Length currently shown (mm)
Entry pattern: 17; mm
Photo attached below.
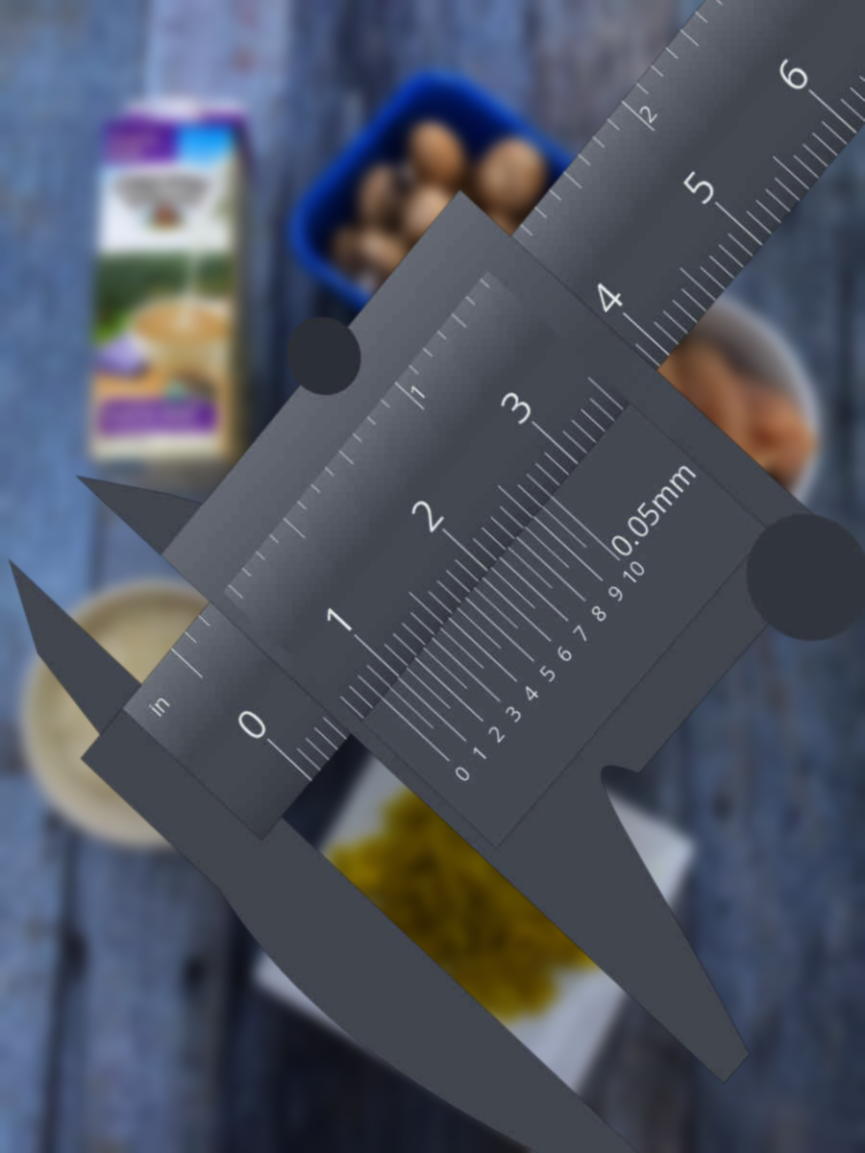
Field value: 8.0; mm
